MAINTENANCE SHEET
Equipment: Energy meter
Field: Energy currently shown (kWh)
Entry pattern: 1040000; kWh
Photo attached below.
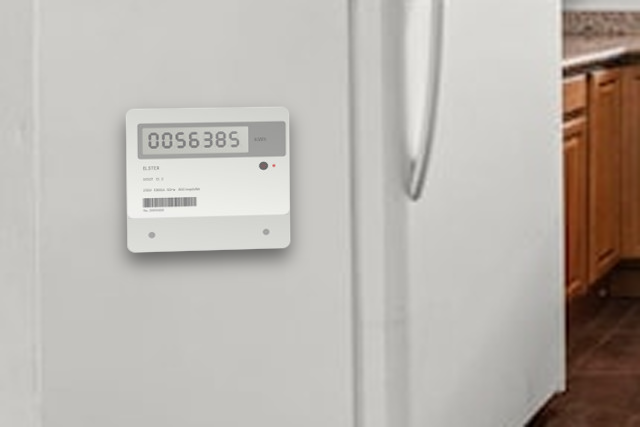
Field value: 56385; kWh
